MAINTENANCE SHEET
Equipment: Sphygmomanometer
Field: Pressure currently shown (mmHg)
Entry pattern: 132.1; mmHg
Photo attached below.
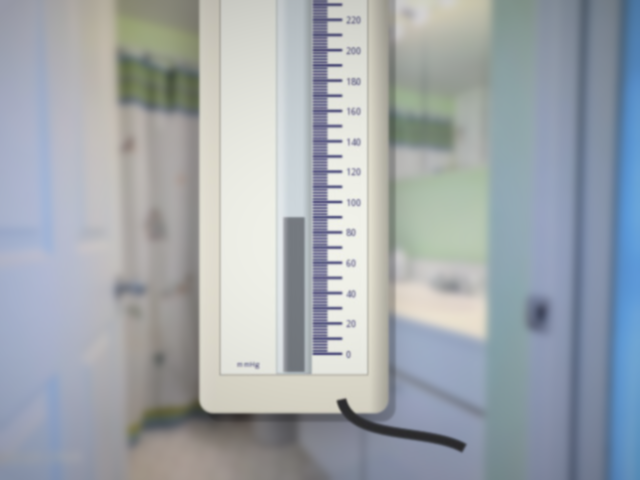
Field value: 90; mmHg
